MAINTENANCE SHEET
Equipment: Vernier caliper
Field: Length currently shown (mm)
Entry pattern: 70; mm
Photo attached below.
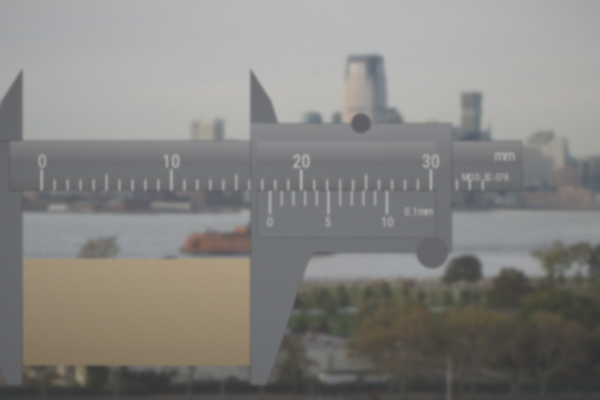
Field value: 17.6; mm
